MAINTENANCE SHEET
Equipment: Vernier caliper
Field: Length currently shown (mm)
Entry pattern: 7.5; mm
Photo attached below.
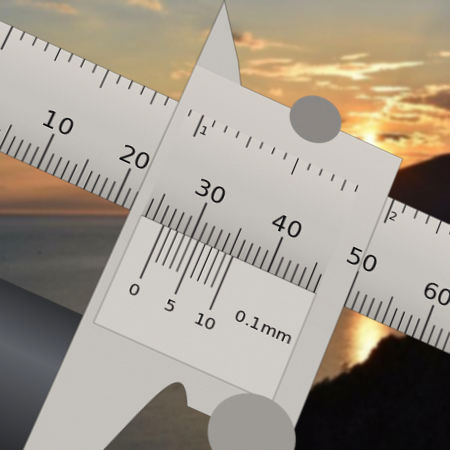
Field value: 26.4; mm
